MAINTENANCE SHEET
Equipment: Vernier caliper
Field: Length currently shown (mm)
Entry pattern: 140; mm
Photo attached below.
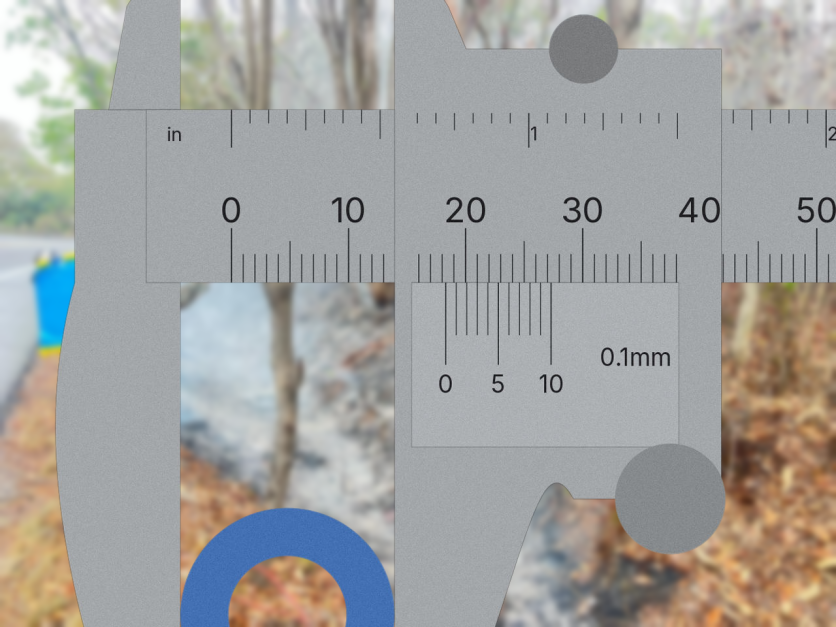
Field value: 18.3; mm
